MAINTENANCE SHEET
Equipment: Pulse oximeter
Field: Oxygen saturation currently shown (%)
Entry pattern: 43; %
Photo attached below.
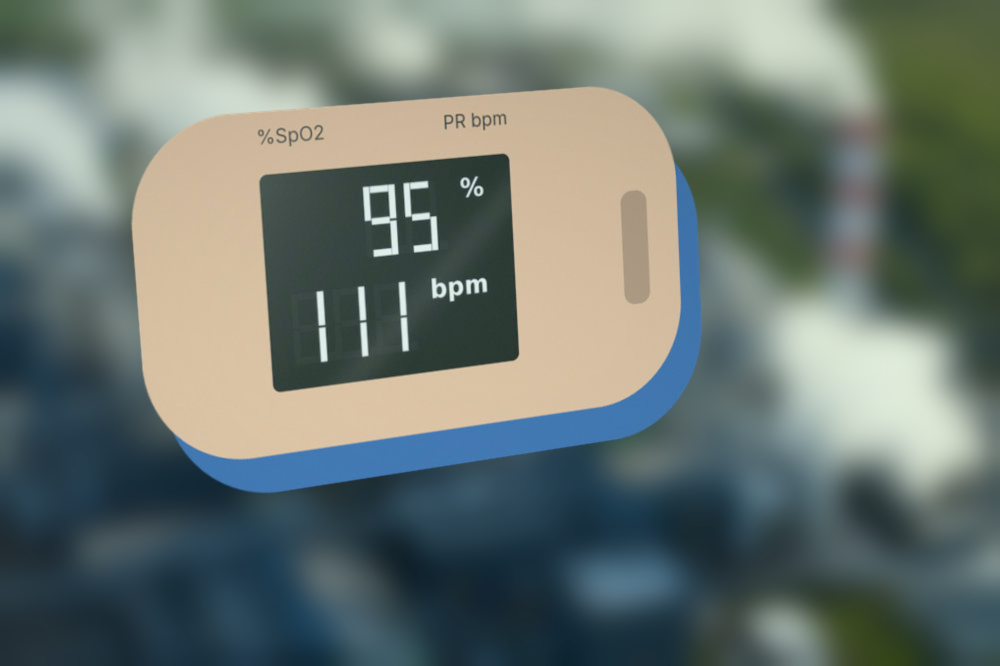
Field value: 95; %
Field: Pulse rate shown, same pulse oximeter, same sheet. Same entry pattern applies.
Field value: 111; bpm
